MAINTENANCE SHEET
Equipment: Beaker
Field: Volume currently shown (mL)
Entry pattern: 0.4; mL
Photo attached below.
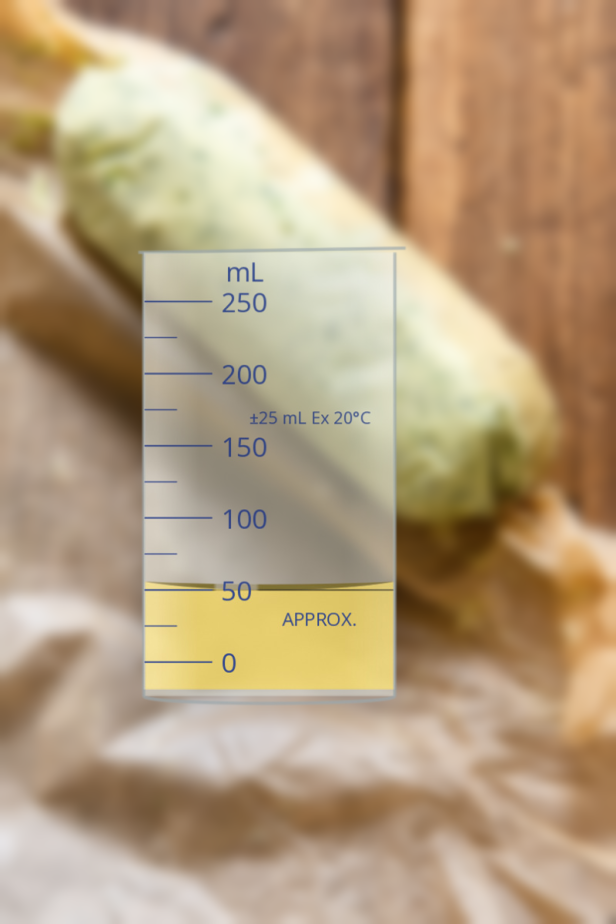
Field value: 50; mL
